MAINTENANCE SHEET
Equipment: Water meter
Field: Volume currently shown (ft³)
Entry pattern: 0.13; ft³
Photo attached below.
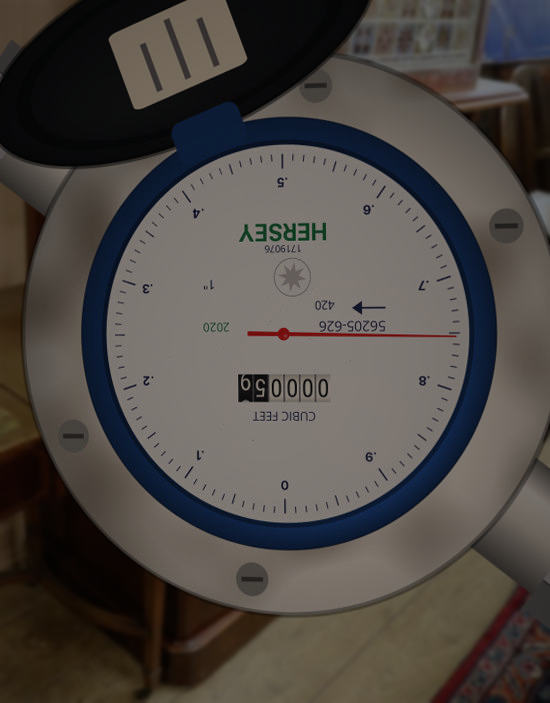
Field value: 58.75; ft³
